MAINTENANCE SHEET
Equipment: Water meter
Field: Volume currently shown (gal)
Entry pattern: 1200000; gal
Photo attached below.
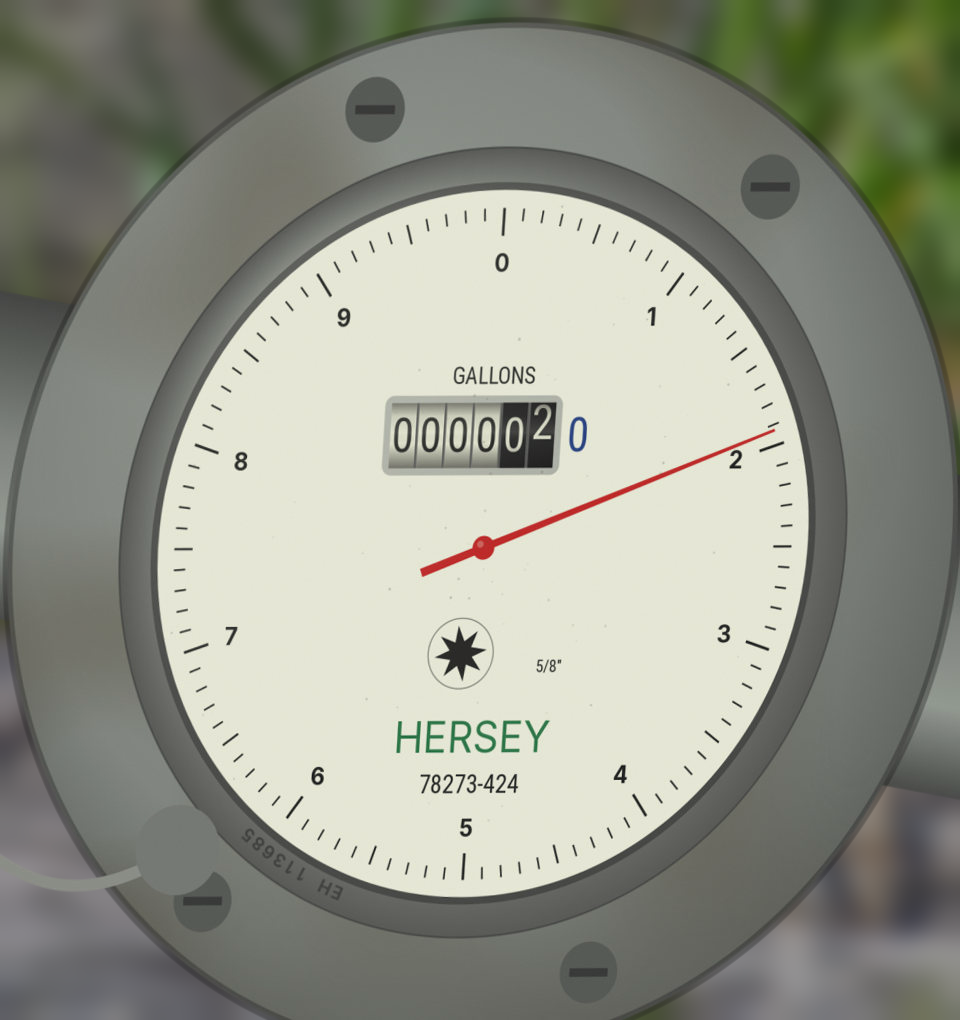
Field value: 21.9; gal
